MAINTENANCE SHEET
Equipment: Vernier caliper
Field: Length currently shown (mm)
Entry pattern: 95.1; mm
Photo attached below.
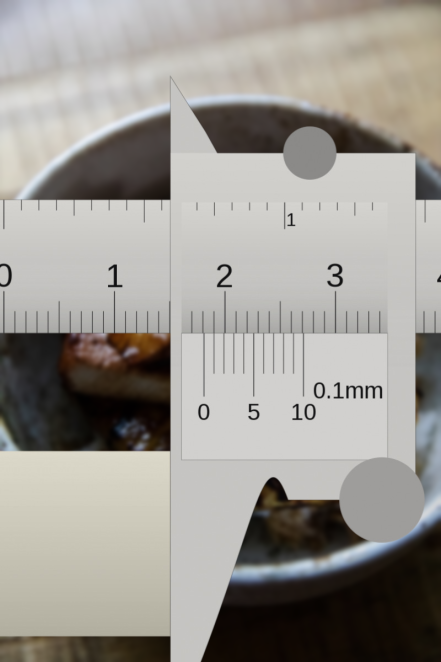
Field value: 18.1; mm
